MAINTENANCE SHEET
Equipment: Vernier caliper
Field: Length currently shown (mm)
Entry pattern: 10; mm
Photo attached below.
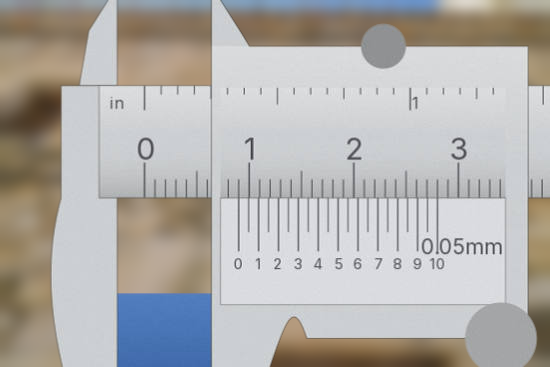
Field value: 9.0; mm
